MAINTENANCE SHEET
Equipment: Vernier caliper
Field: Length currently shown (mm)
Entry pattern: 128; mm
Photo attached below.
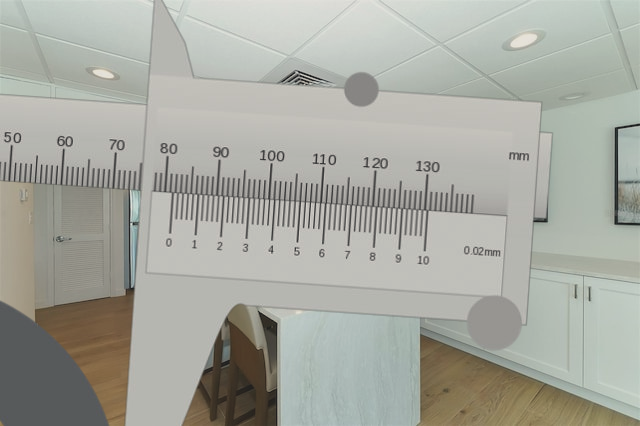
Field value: 81.5; mm
